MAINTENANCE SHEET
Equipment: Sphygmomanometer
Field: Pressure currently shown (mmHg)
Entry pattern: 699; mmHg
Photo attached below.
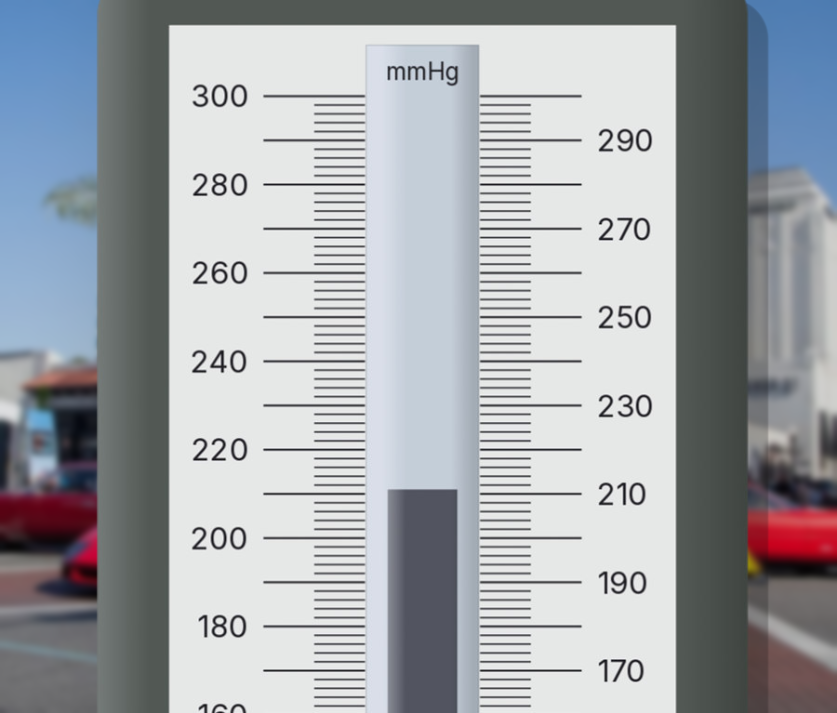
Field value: 211; mmHg
